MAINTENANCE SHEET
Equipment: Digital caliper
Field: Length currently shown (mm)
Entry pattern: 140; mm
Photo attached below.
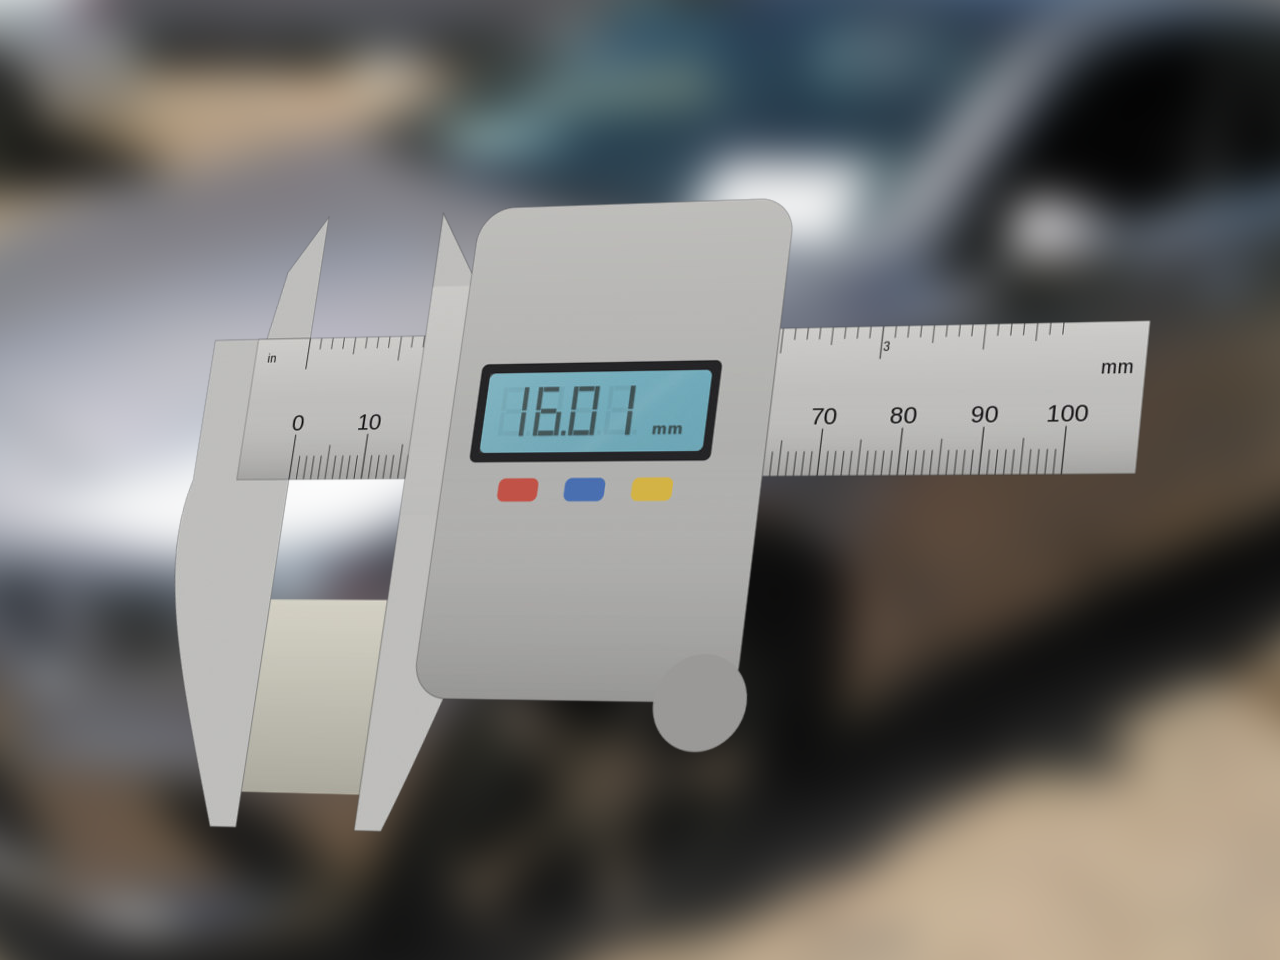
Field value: 16.01; mm
